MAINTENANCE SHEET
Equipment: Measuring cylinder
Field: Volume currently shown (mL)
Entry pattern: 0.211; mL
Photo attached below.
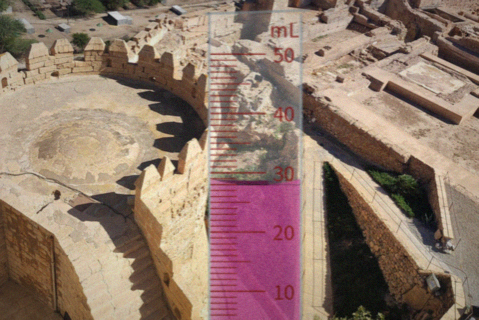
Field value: 28; mL
